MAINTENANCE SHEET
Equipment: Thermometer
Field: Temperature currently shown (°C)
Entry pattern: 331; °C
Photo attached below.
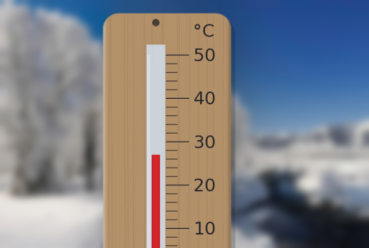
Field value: 27; °C
